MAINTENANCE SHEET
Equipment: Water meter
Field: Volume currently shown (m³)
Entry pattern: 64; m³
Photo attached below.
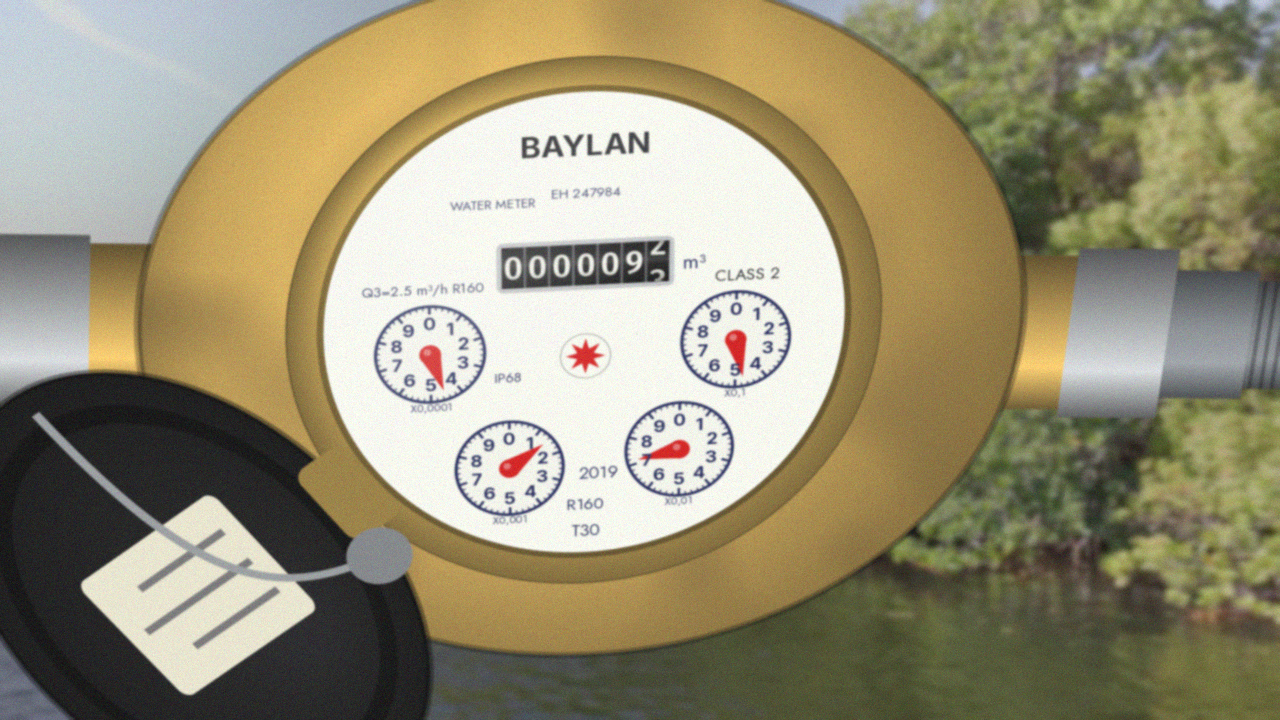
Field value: 92.4714; m³
